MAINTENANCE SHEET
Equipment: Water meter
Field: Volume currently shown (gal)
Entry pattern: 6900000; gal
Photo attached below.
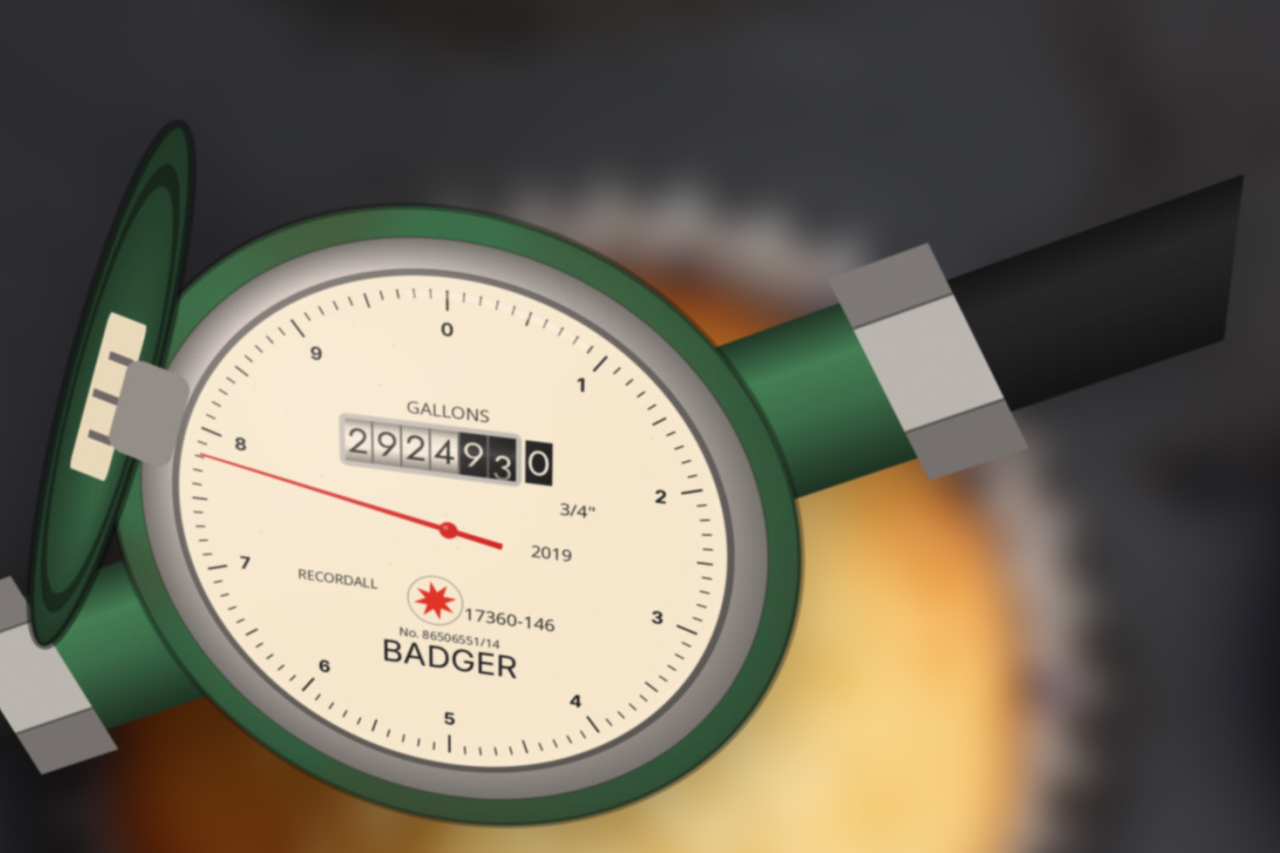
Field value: 2924927.8; gal
